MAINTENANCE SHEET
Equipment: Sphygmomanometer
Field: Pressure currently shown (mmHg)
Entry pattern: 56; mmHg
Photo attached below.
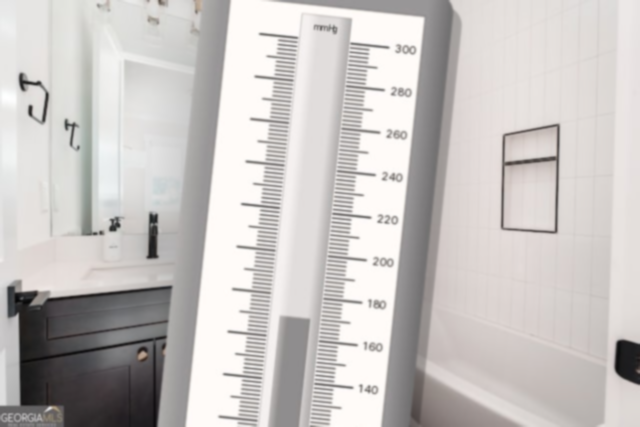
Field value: 170; mmHg
